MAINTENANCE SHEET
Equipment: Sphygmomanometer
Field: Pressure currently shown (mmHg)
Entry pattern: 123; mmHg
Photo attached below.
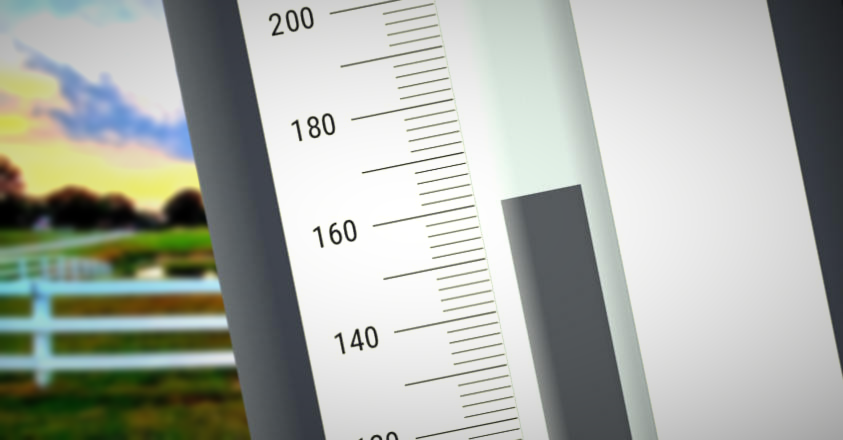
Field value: 160; mmHg
